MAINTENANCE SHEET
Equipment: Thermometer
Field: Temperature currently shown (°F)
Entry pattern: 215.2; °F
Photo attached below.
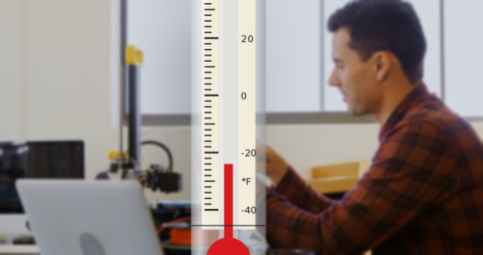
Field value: -24; °F
